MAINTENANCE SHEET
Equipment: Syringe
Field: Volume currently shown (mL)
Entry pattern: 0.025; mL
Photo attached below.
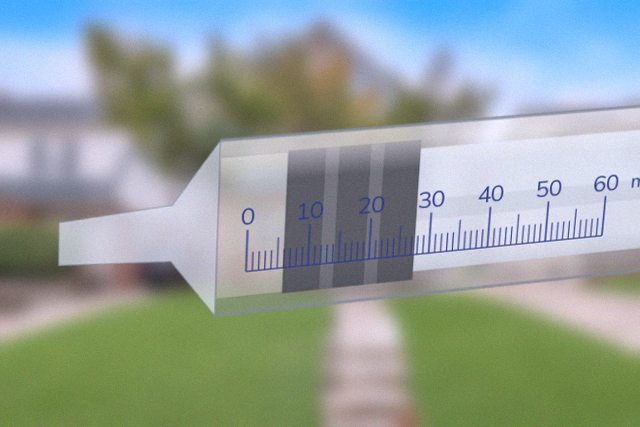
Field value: 6; mL
